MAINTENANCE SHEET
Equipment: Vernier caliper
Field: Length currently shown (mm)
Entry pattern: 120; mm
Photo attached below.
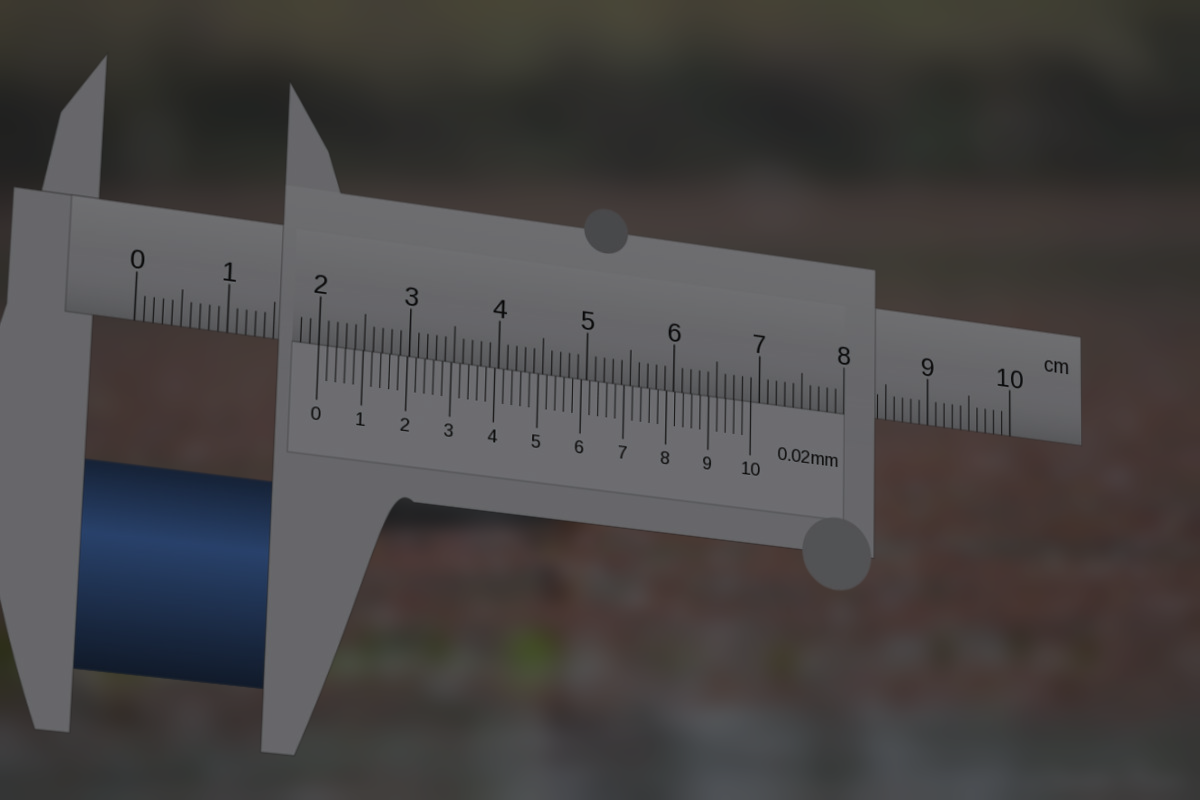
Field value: 20.0; mm
